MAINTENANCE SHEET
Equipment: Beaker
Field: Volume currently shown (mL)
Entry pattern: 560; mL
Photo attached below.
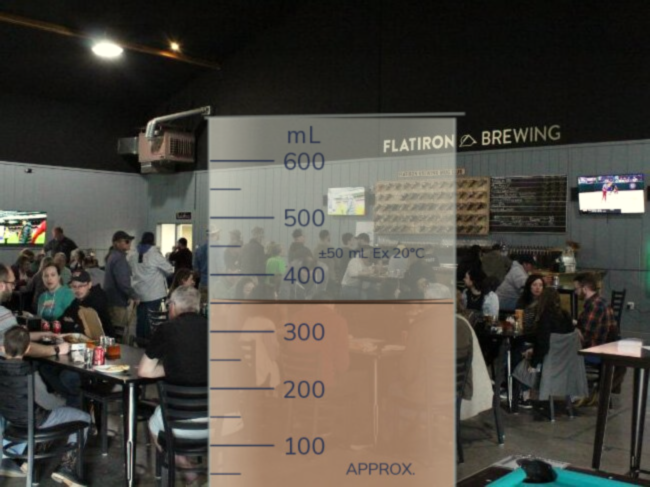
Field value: 350; mL
